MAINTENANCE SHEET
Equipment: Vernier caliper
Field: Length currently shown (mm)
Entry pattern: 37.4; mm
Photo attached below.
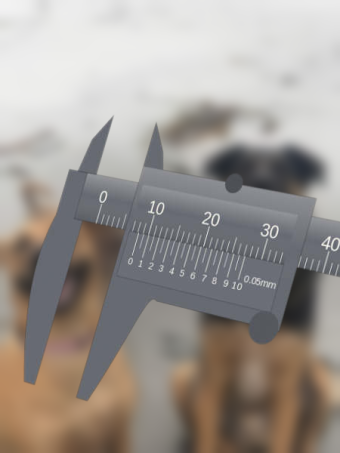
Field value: 8.2; mm
